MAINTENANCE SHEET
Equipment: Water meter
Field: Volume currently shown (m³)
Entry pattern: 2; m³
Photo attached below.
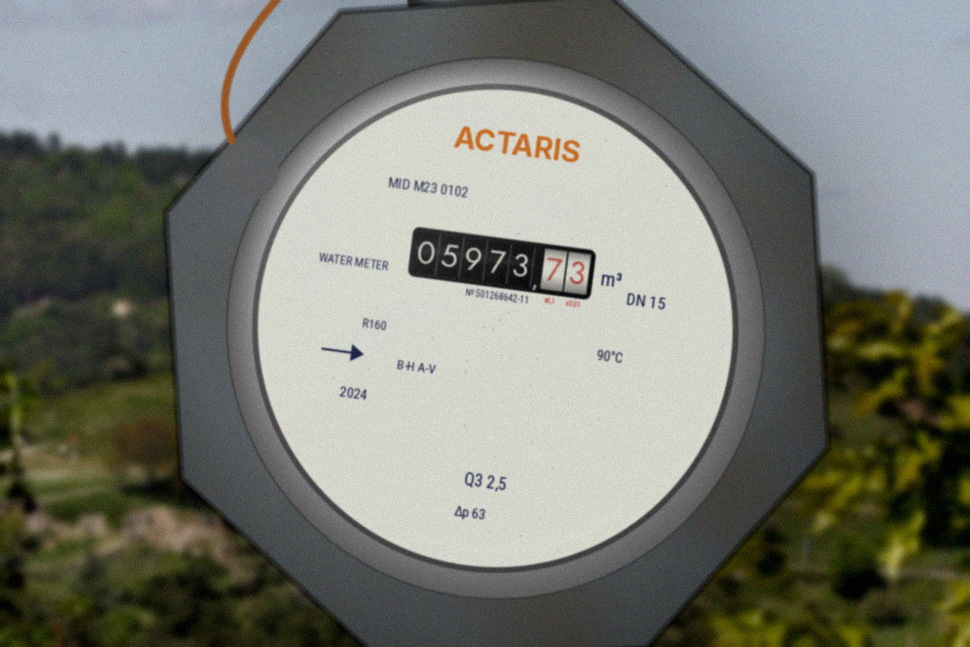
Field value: 5973.73; m³
